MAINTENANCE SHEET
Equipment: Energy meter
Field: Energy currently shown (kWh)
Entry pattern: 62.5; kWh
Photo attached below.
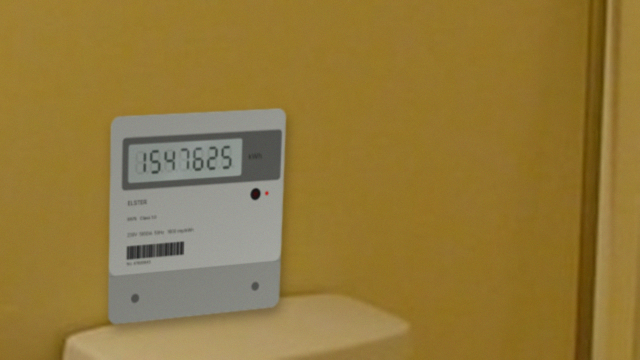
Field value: 1547625; kWh
